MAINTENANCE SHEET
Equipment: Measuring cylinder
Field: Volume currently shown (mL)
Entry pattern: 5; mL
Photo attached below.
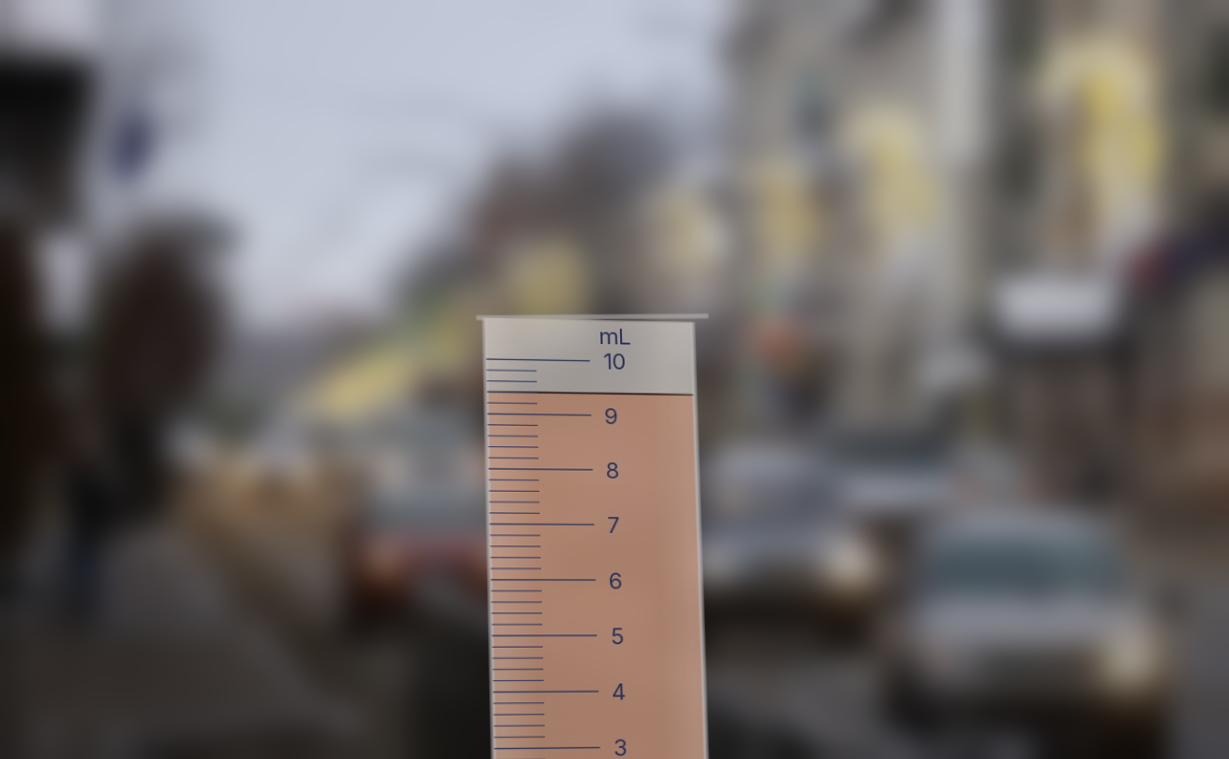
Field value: 9.4; mL
